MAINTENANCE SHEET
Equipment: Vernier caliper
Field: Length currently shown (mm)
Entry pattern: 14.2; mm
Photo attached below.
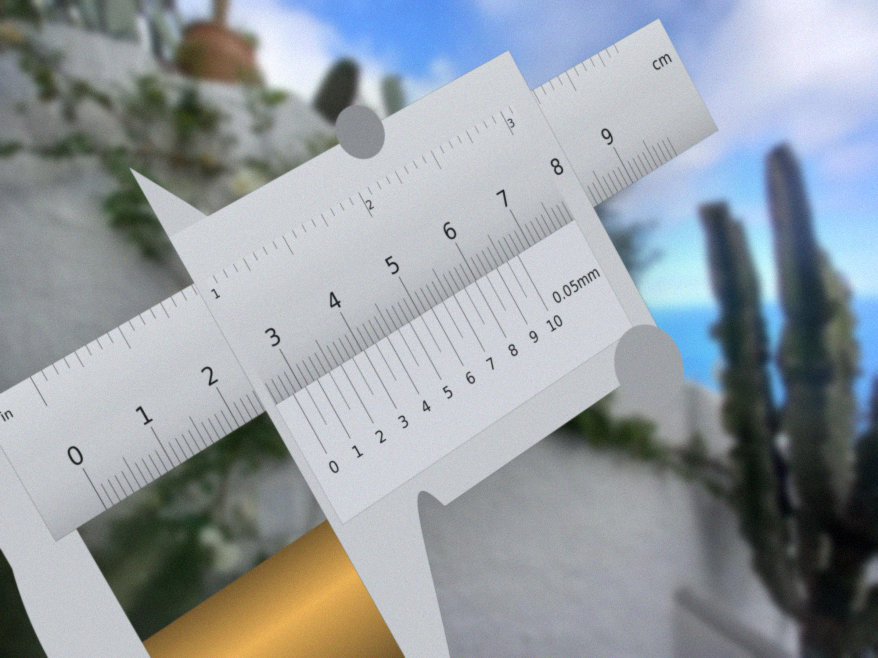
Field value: 28.6; mm
